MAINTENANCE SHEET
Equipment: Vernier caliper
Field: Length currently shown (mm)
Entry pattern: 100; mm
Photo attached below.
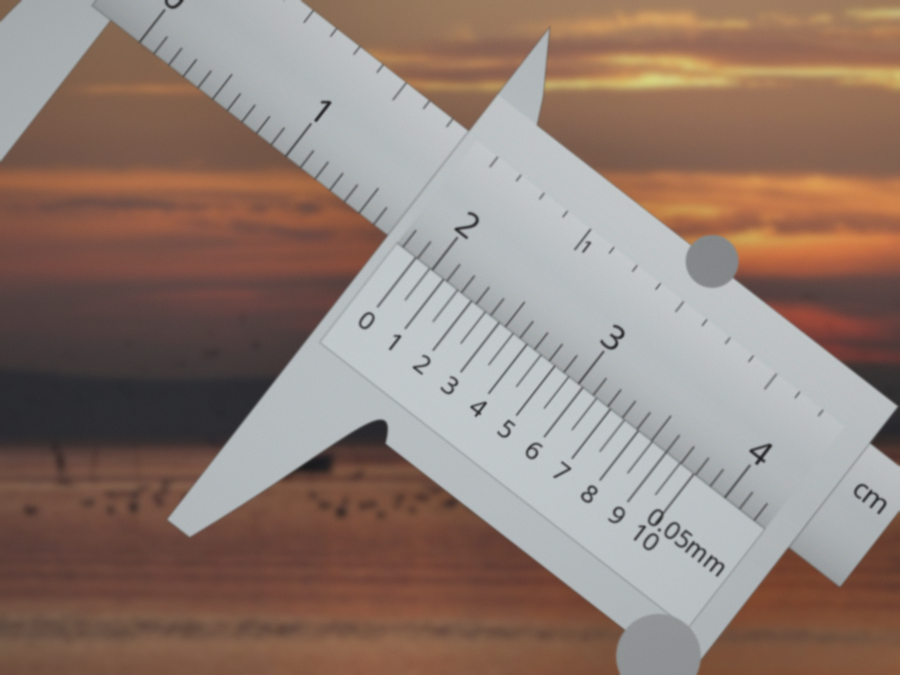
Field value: 18.9; mm
